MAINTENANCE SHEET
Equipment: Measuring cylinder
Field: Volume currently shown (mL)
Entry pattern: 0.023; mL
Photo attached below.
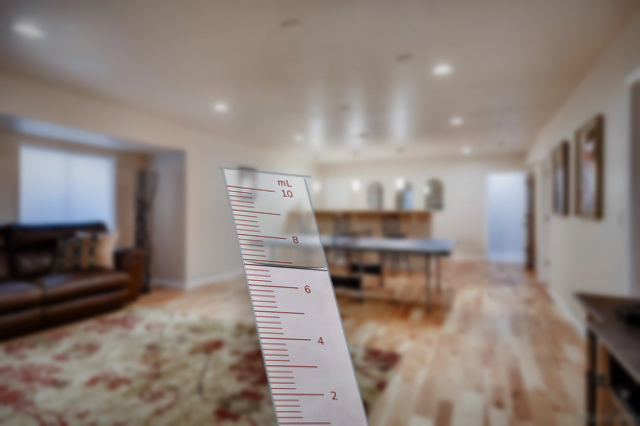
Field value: 6.8; mL
